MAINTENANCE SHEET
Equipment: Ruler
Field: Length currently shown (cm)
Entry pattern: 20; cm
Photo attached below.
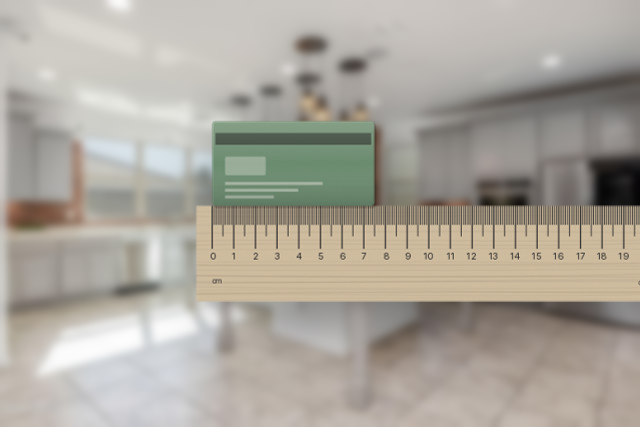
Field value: 7.5; cm
